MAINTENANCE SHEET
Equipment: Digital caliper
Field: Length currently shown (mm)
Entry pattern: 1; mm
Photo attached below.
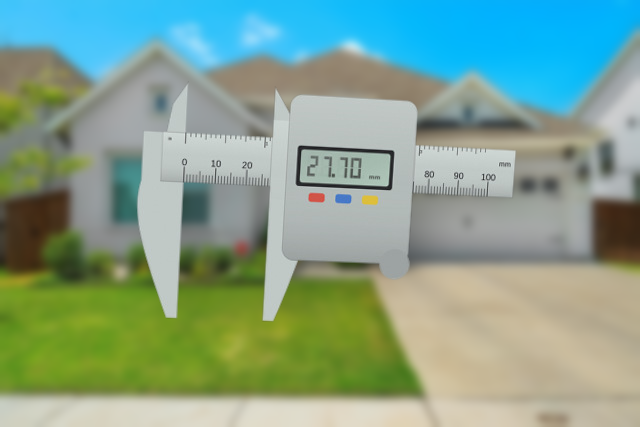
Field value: 27.70; mm
